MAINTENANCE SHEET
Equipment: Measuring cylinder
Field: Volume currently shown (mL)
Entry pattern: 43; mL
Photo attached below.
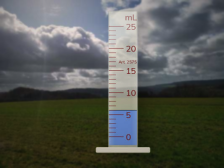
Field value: 6; mL
